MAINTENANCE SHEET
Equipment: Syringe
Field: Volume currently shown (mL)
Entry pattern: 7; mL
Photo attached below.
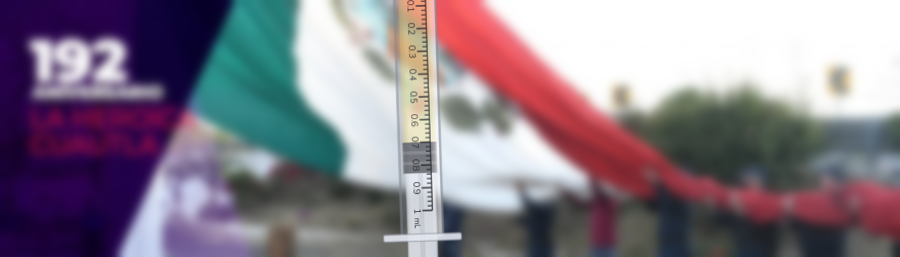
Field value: 0.7; mL
